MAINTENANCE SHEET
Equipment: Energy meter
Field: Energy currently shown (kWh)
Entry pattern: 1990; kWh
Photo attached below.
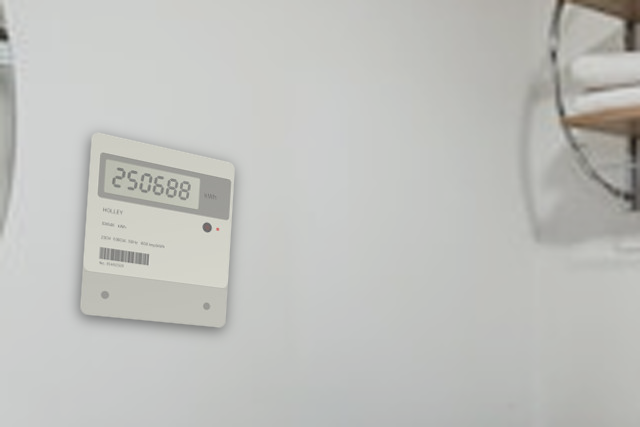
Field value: 250688; kWh
